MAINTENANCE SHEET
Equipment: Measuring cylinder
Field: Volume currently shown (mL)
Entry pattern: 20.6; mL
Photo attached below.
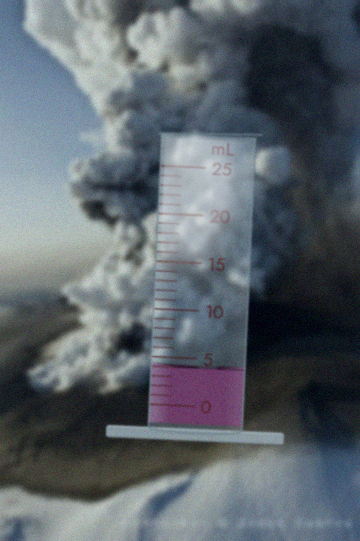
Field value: 4; mL
